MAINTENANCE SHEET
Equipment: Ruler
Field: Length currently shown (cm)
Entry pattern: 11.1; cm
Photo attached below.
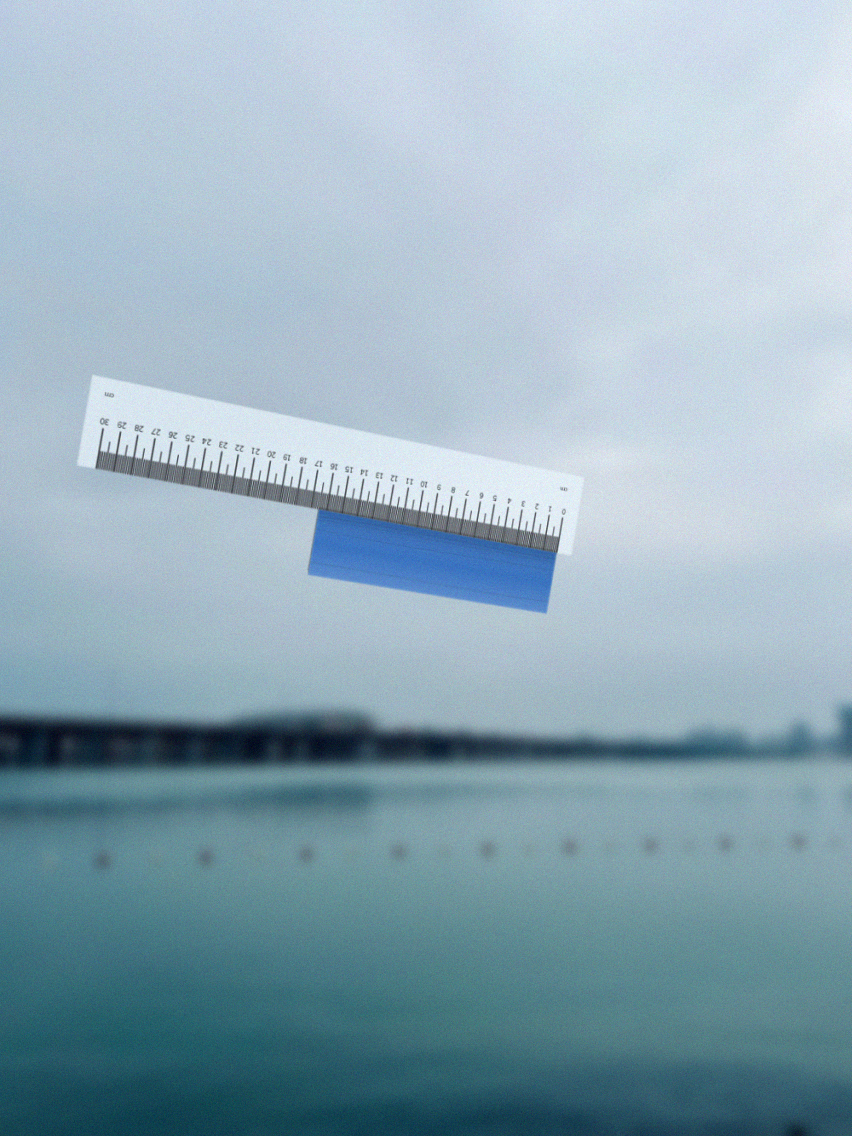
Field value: 16.5; cm
